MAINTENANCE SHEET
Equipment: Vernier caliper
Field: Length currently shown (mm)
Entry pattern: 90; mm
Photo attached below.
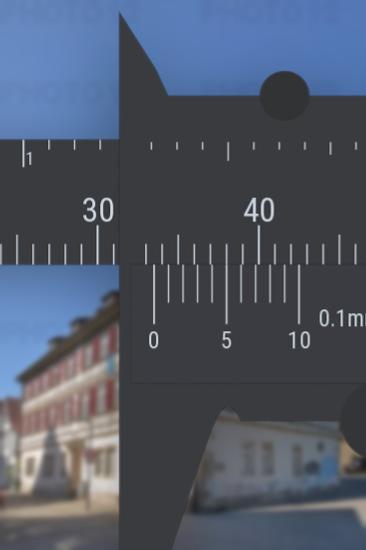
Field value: 33.5; mm
